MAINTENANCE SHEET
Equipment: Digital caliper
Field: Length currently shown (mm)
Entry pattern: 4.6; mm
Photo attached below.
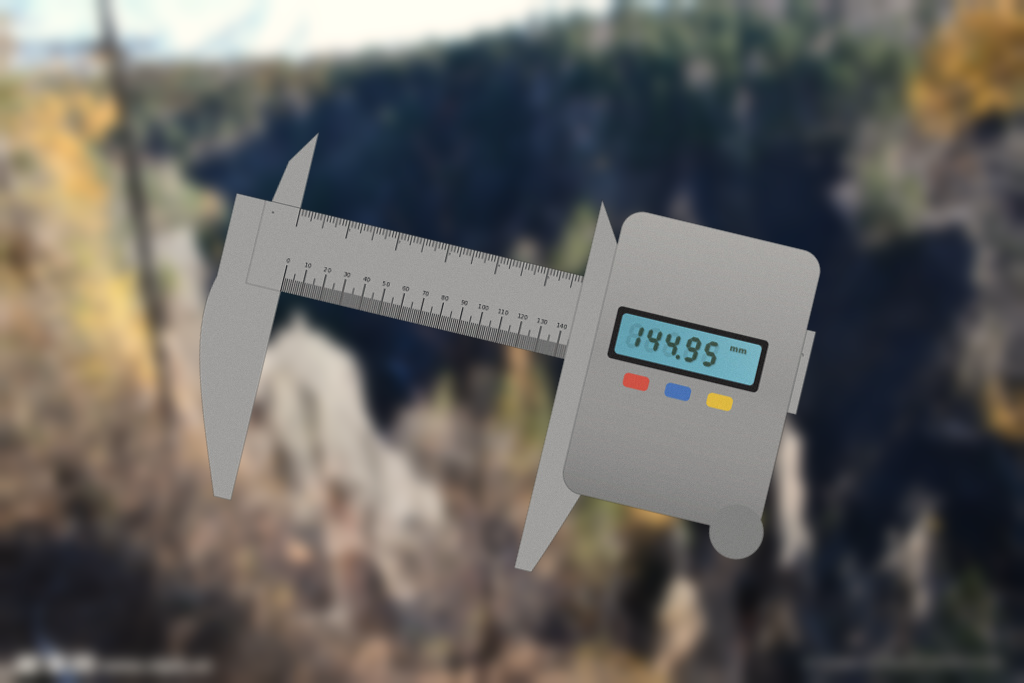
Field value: 144.95; mm
